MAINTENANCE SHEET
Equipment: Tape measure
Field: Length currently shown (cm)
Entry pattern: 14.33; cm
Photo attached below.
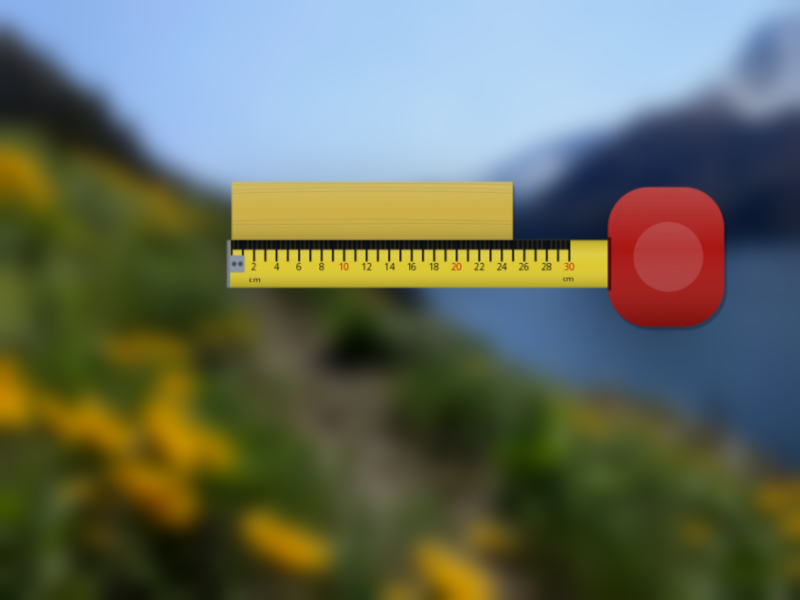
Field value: 25; cm
